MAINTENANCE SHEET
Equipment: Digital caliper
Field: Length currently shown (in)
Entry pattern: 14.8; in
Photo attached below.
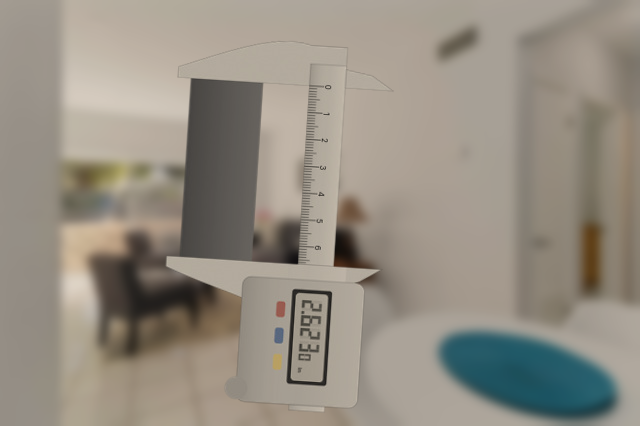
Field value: 2.6230; in
